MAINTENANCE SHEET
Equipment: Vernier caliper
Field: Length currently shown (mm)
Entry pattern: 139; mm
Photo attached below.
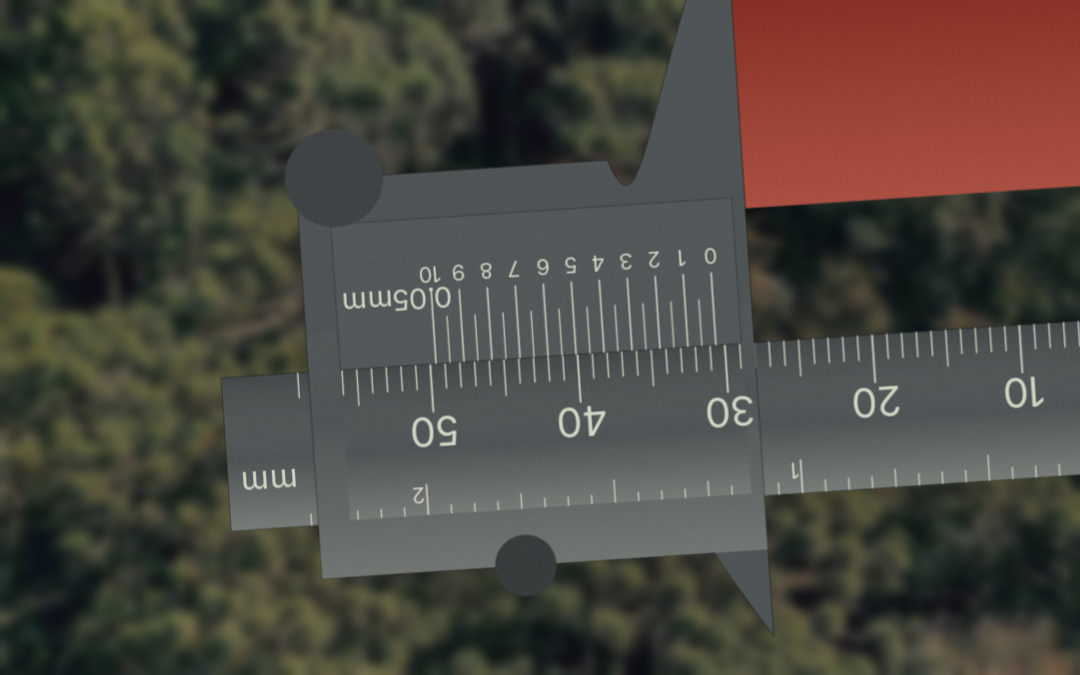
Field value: 30.6; mm
